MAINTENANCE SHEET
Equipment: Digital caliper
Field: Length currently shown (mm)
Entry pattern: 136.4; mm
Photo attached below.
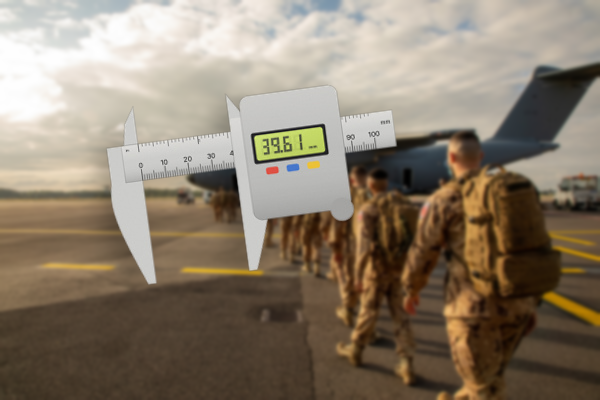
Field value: 39.61; mm
